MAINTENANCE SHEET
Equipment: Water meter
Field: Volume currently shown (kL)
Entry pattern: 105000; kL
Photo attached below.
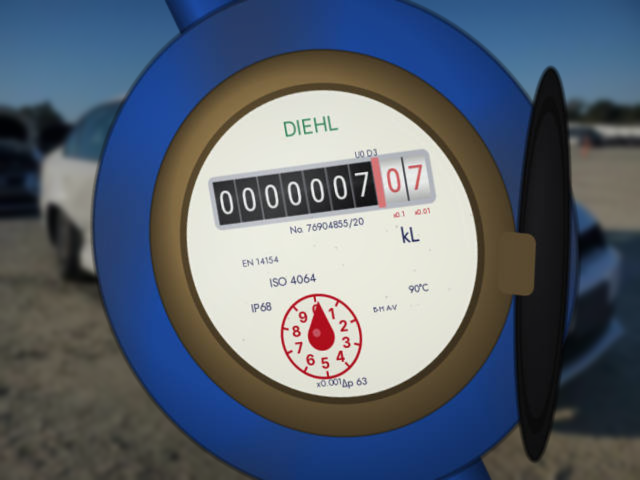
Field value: 7.070; kL
